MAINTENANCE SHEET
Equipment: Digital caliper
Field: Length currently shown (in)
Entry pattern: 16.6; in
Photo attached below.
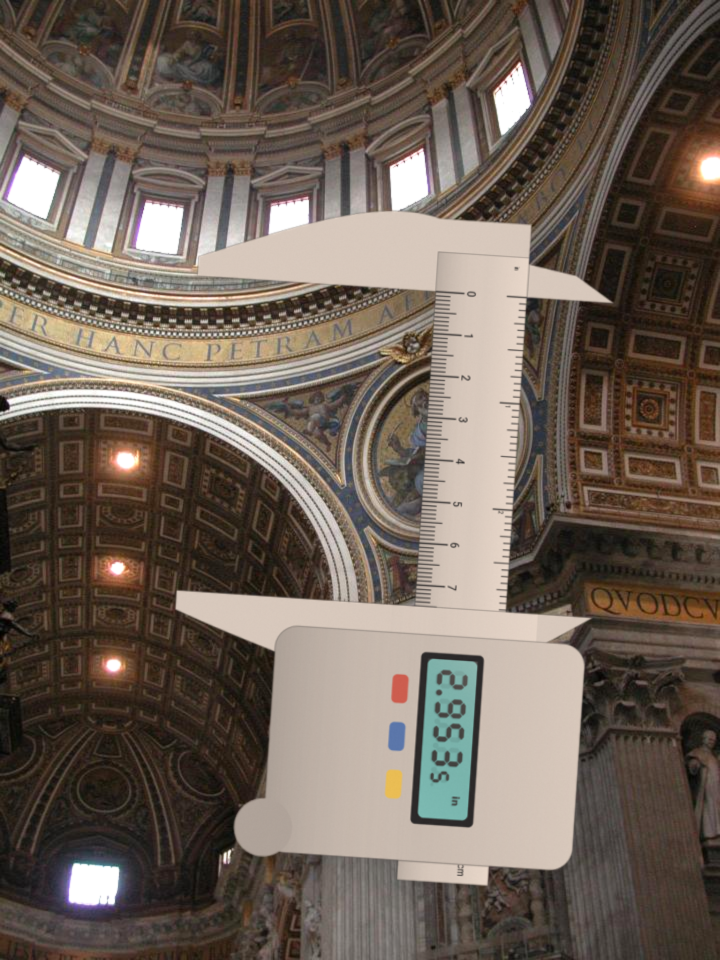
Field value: 2.9535; in
